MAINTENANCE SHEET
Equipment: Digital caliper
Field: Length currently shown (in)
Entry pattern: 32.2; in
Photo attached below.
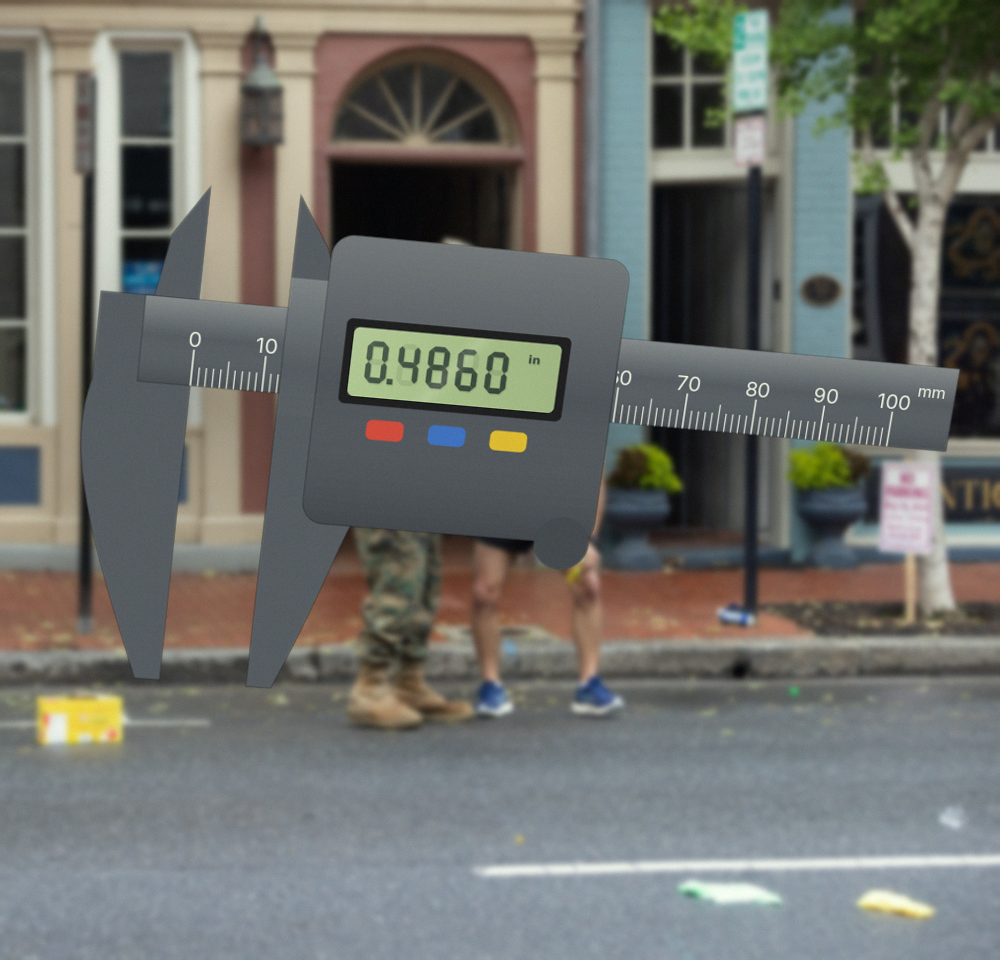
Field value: 0.4860; in
